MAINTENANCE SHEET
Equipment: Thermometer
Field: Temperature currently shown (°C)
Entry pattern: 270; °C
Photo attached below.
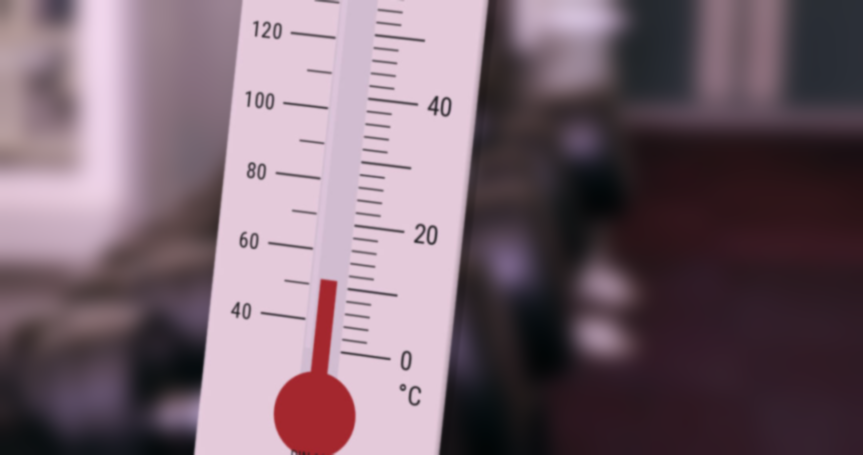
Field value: 11; °C
